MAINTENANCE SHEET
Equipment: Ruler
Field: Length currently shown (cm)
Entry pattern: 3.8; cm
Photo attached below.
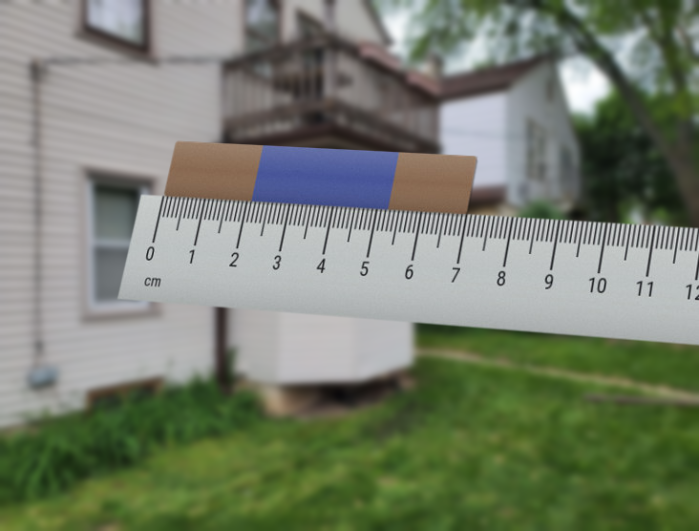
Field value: 7; cm
